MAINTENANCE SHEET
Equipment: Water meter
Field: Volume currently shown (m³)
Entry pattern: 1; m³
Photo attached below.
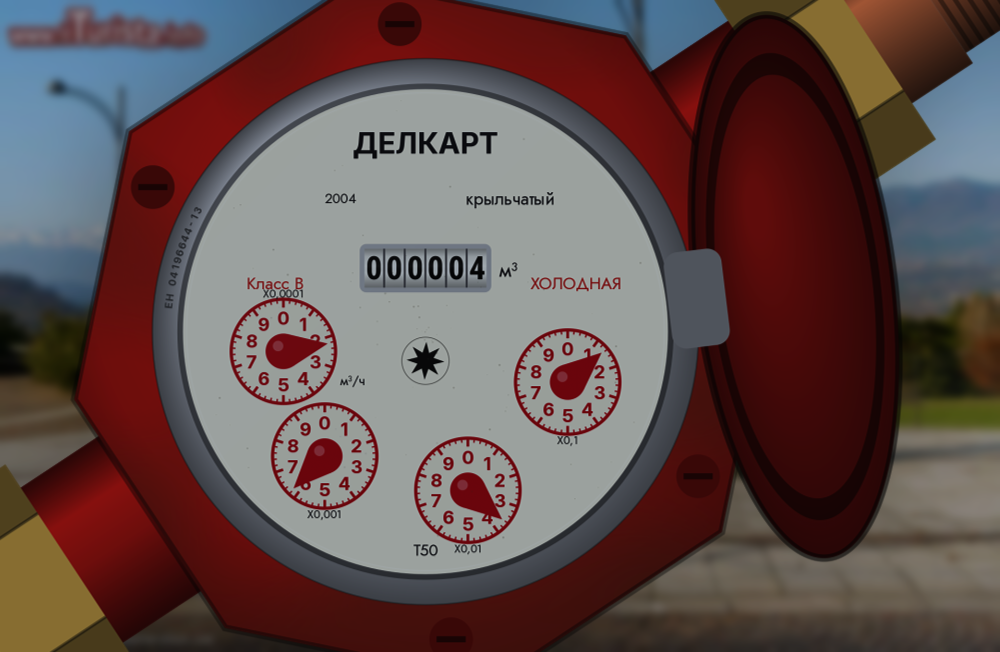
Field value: 4.1362; m³
